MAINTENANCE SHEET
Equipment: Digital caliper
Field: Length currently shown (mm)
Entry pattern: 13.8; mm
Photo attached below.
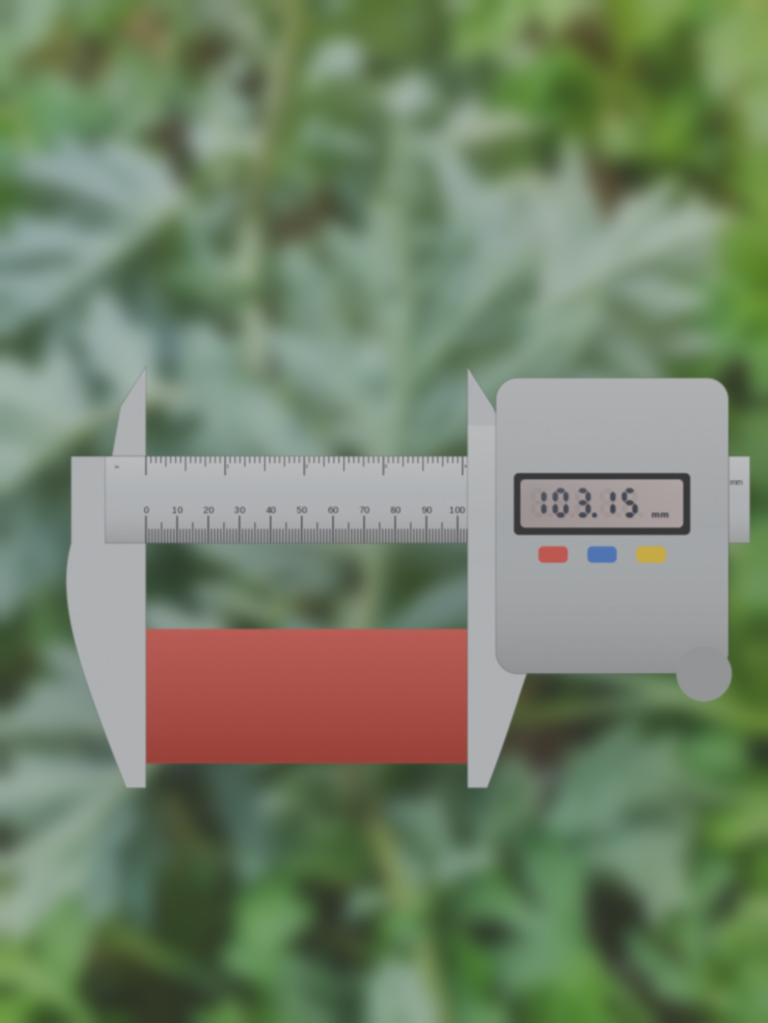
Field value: 103.15; mm
